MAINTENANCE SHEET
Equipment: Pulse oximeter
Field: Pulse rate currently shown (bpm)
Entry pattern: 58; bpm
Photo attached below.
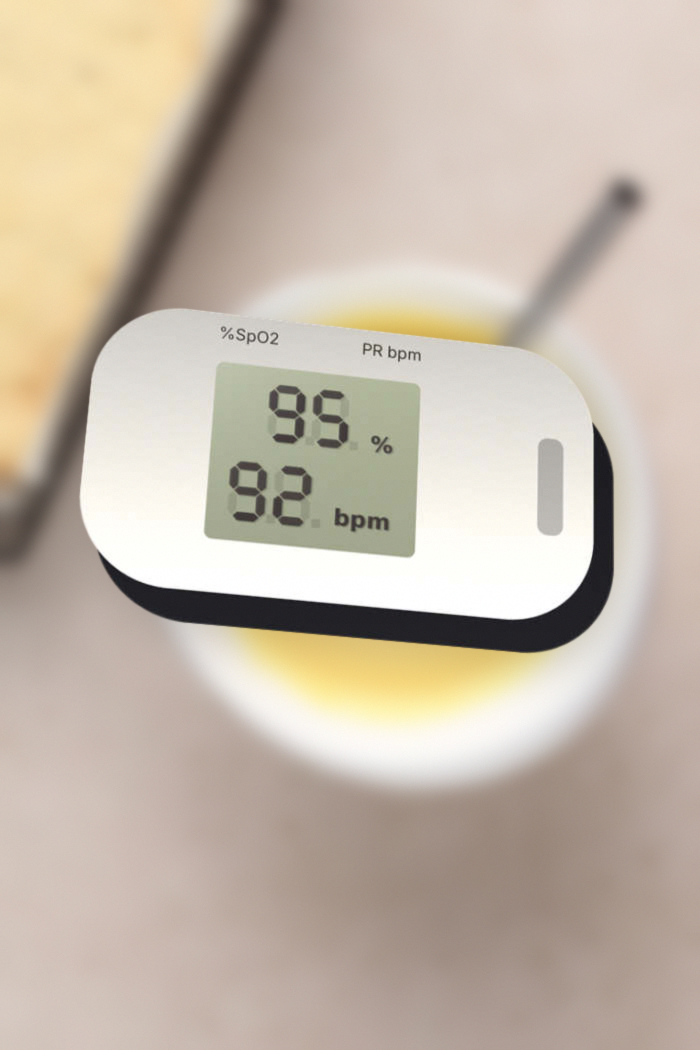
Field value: 92; bpm
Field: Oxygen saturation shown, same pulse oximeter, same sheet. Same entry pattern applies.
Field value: 95; %
